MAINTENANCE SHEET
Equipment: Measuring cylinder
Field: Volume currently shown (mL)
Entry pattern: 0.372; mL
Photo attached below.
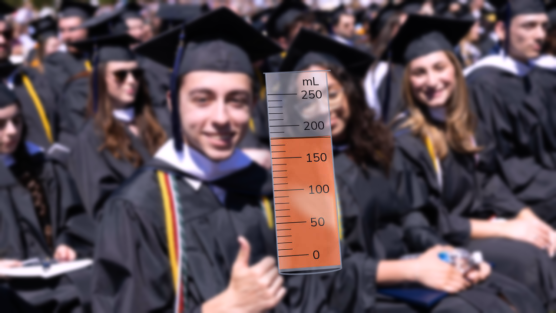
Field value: 180; mL
